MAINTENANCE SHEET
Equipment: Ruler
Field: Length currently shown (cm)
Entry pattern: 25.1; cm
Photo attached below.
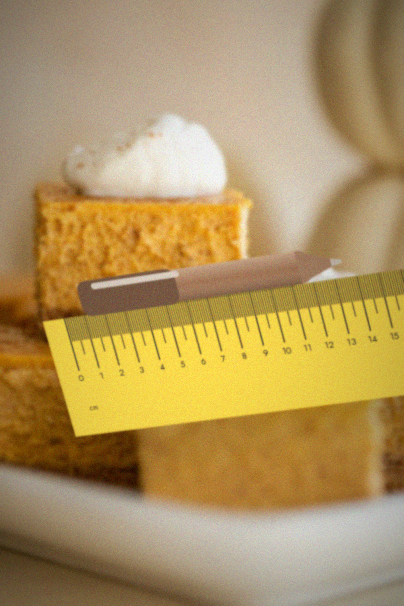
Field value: 12.5; cm
